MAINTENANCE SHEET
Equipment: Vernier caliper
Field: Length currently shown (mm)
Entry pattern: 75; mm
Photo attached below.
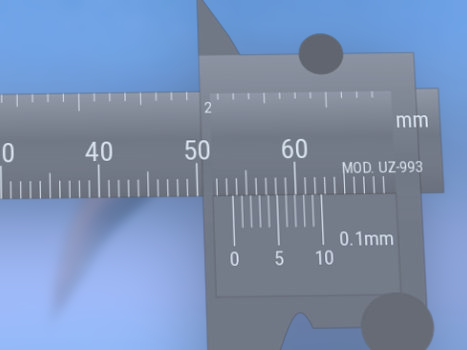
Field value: 53.6; mm
